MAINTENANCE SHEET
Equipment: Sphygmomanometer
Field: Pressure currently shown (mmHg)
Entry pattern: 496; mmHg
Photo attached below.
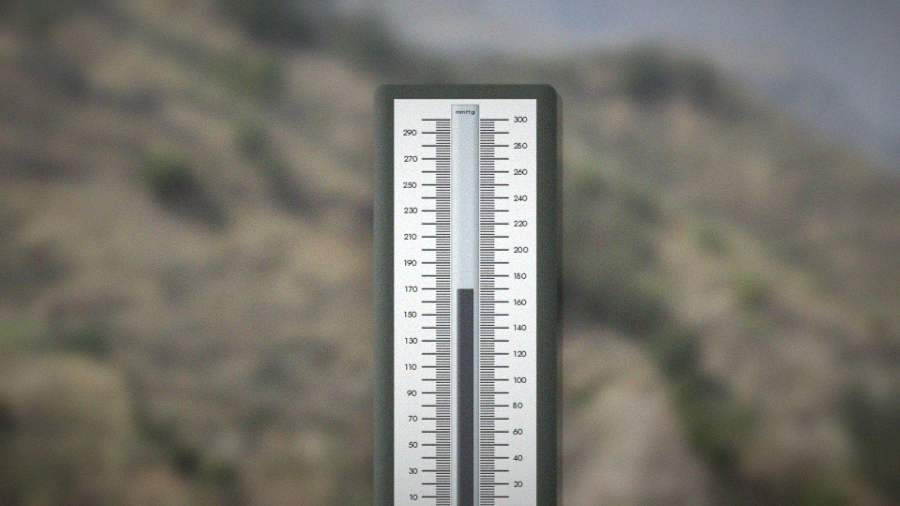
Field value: 170; mmHg
